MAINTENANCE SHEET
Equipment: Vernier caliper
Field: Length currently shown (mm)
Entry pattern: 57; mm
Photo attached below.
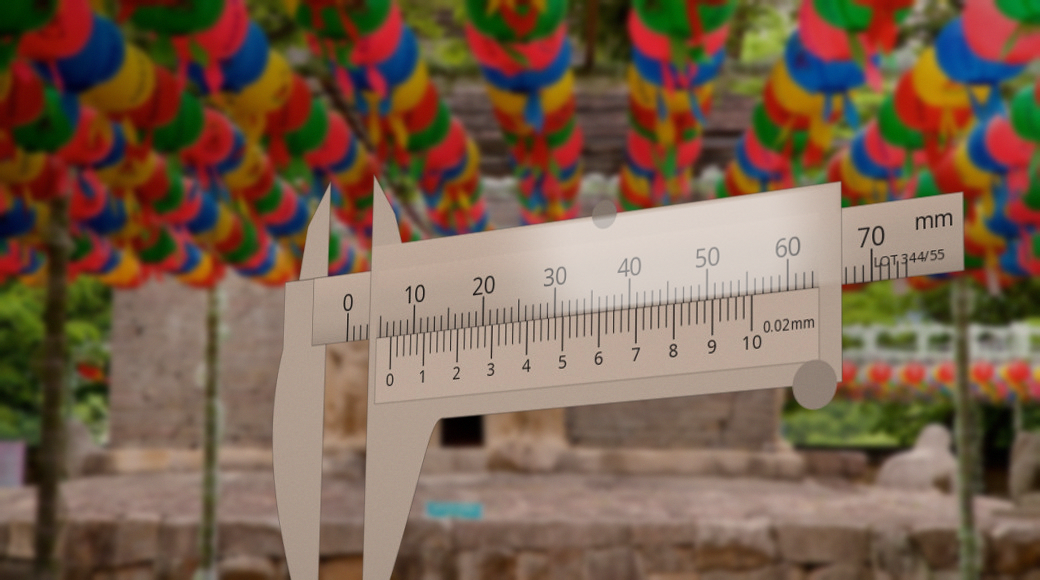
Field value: 6.6; mm
